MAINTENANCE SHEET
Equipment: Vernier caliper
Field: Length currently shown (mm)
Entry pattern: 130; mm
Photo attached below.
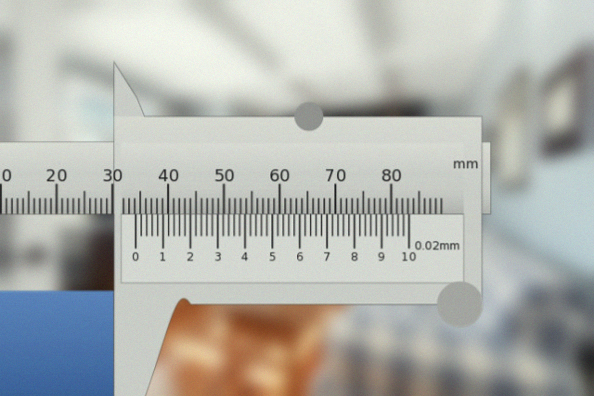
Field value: 34.2; mm
